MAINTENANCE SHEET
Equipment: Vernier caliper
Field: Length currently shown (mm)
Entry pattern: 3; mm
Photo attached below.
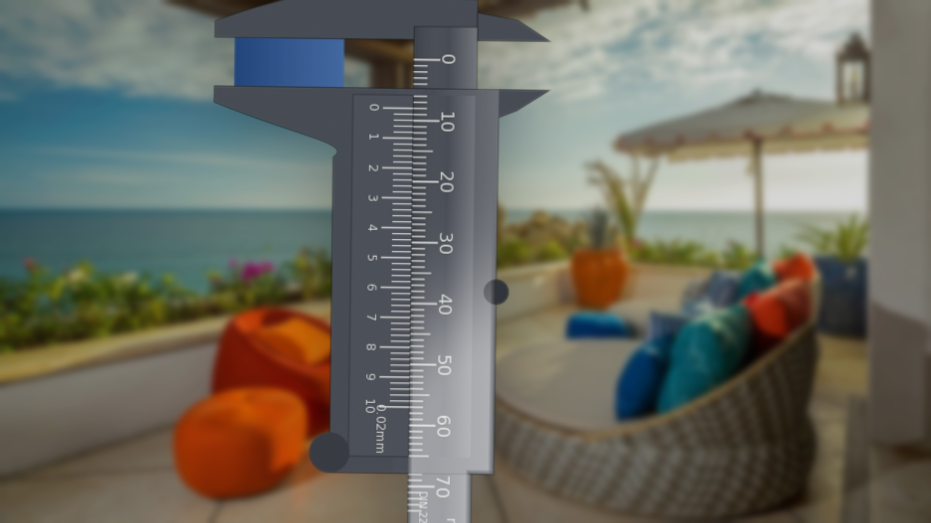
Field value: 8.0; mm
